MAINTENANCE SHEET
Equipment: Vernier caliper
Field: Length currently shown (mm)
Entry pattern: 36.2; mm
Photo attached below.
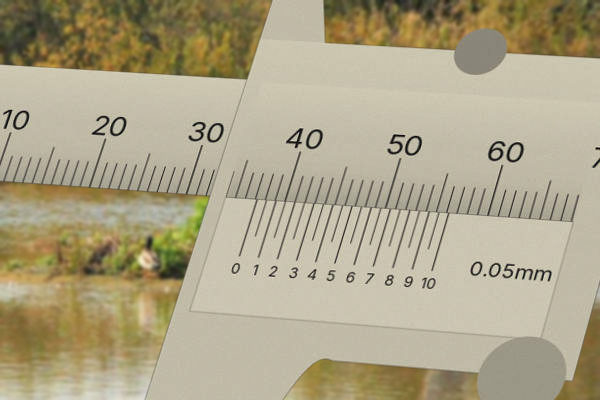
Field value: 37.2; mm
